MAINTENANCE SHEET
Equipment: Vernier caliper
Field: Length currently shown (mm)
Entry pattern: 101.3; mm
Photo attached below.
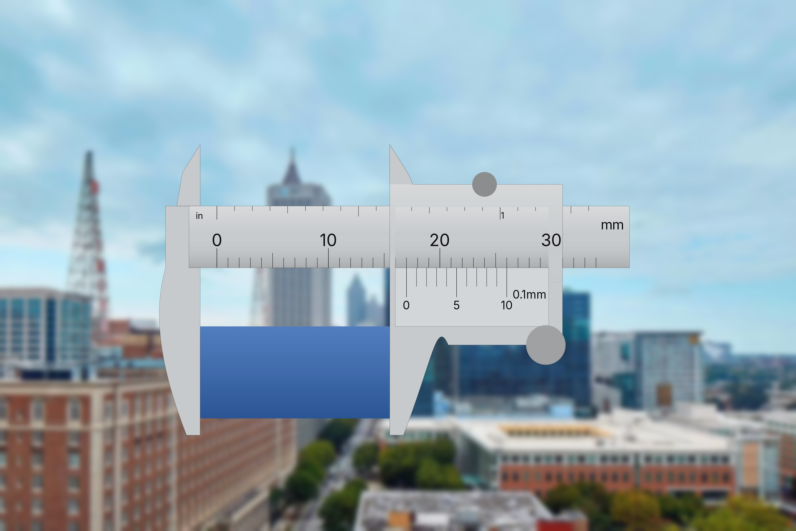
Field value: 17.0; mm
